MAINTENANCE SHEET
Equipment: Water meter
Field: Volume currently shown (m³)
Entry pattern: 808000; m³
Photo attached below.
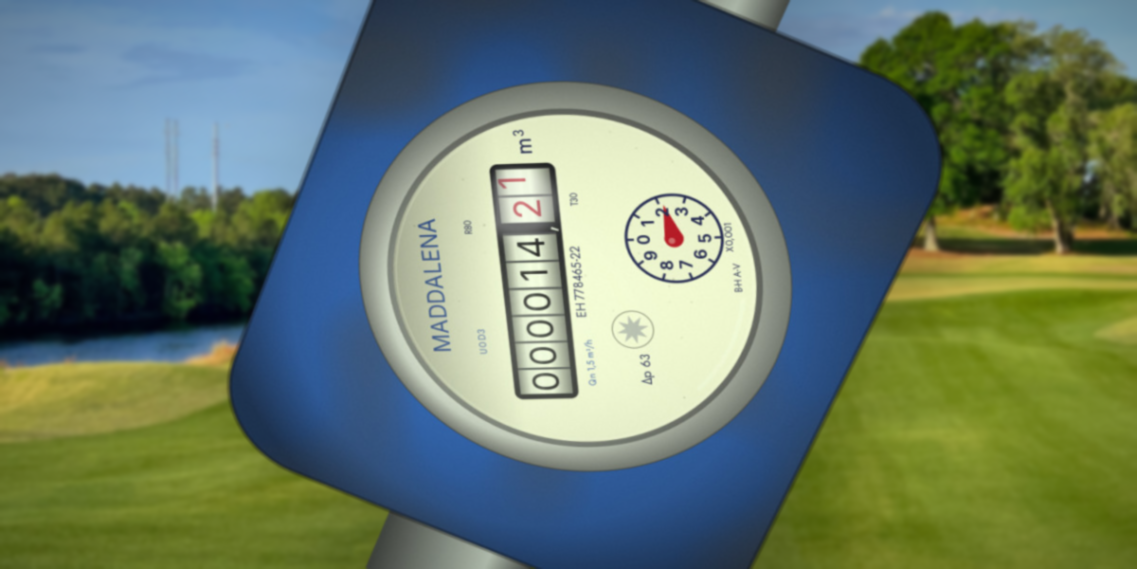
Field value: 14.212; m³
